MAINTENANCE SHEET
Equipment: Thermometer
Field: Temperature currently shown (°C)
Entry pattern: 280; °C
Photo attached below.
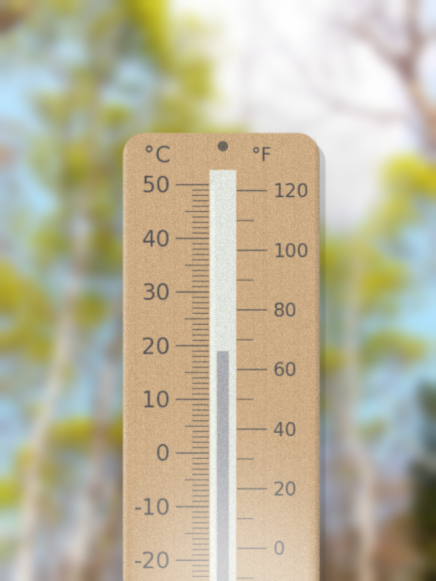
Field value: 19; °C
